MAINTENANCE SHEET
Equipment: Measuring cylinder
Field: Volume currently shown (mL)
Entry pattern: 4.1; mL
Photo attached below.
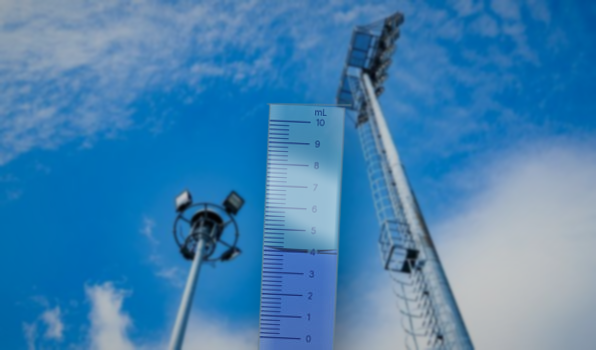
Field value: 4; mL
